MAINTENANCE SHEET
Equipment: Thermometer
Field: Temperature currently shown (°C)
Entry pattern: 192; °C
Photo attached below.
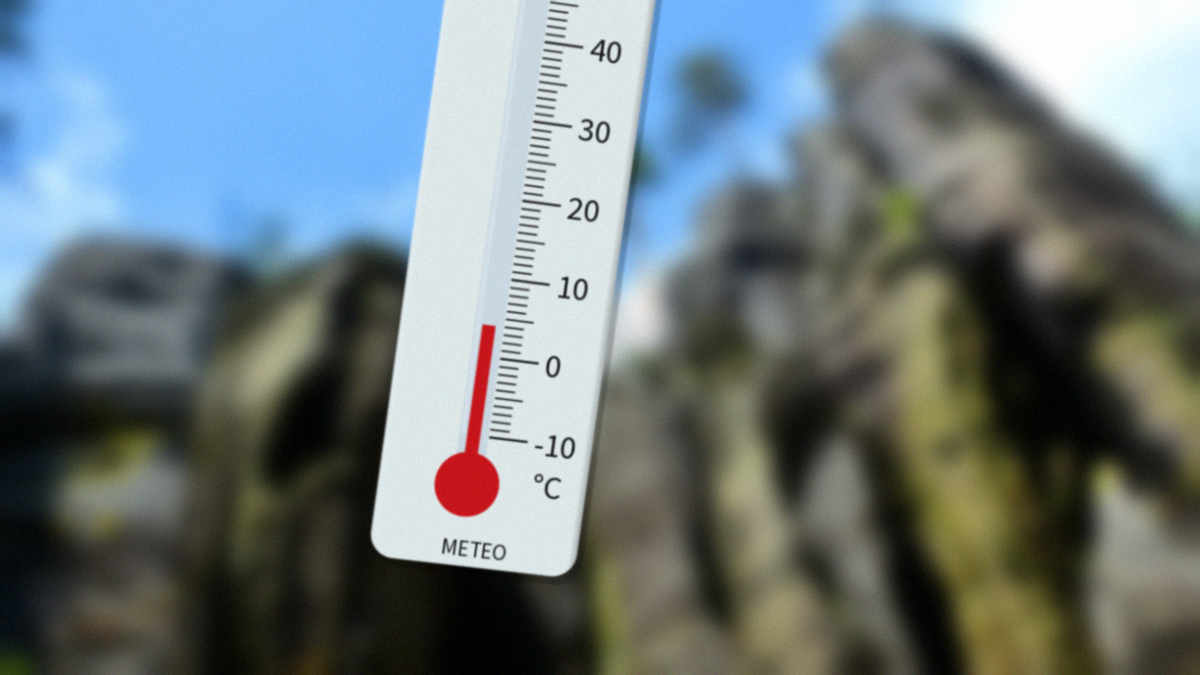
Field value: 4; °C
